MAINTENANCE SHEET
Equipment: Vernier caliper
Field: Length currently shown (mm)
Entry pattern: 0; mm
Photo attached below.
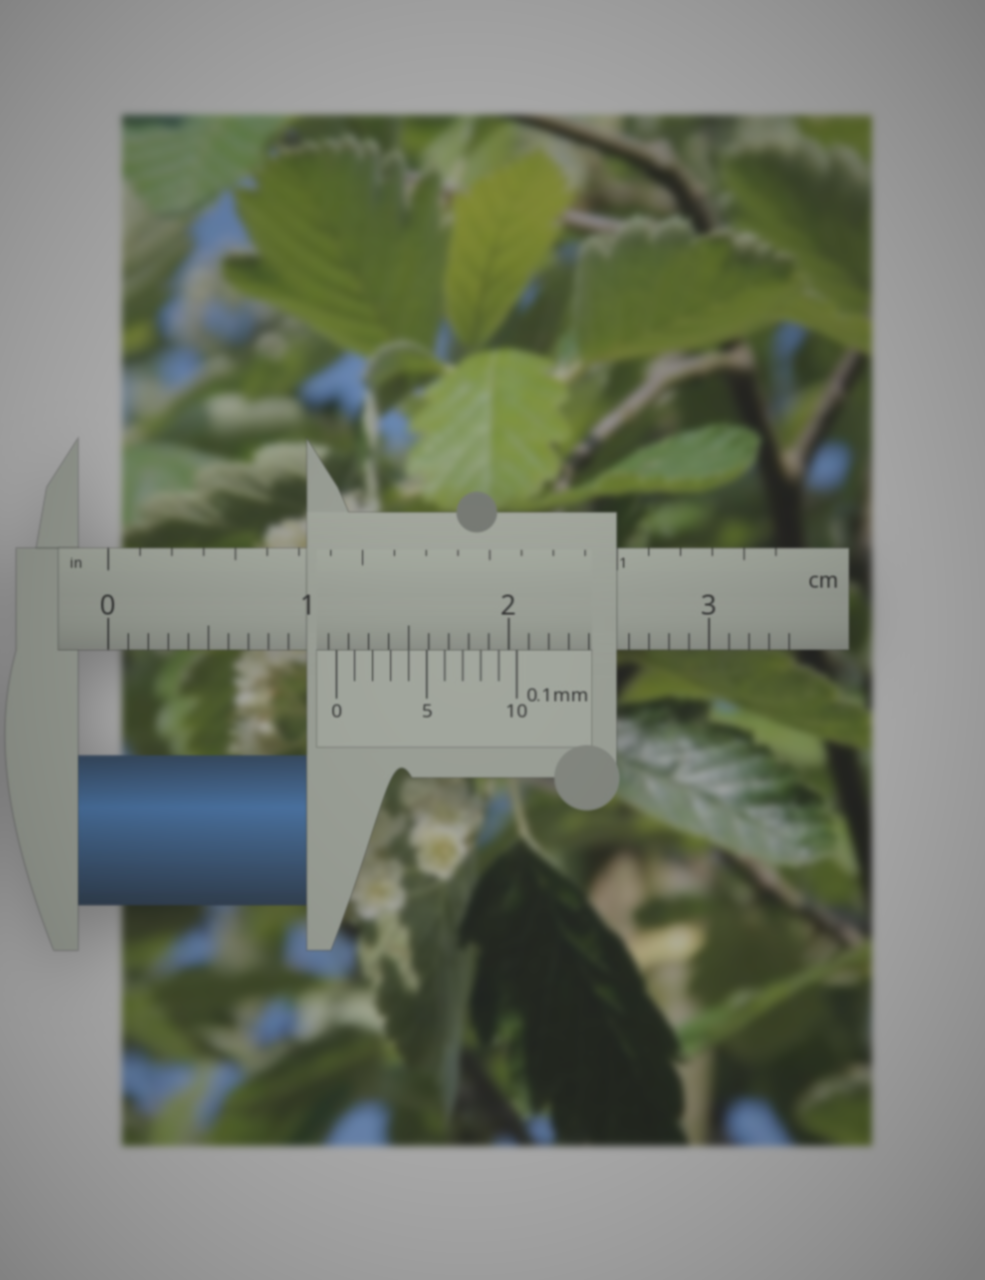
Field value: 11.4; mm
